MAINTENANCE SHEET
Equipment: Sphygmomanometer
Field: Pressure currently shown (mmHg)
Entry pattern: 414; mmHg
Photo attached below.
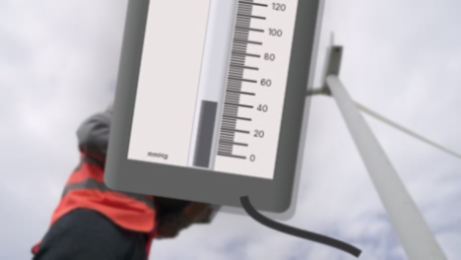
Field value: 40; mmHg
